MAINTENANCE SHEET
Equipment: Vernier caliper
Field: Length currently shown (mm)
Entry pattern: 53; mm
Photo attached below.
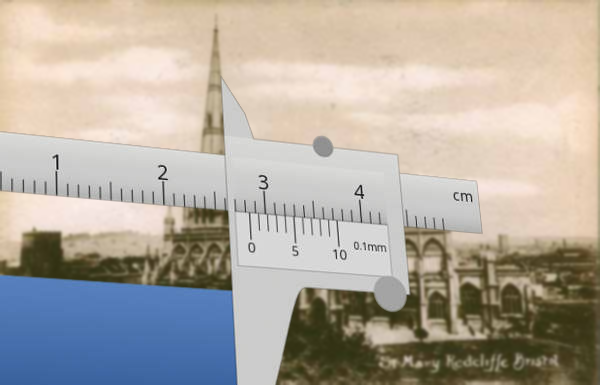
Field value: 28.4; mm
